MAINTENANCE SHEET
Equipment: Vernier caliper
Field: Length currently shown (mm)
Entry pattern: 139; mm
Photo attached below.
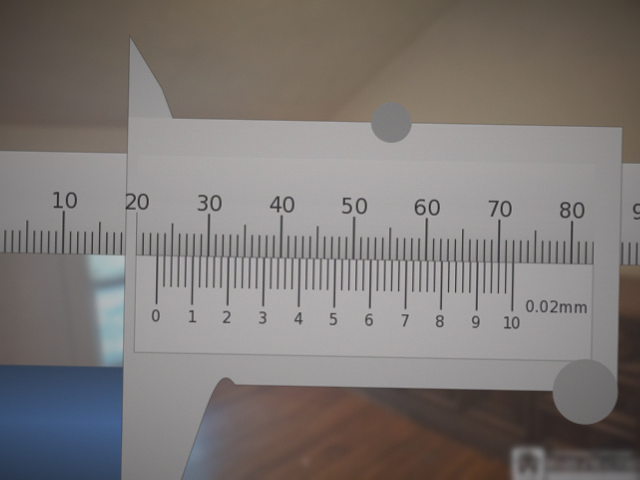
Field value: 23.0; mm
